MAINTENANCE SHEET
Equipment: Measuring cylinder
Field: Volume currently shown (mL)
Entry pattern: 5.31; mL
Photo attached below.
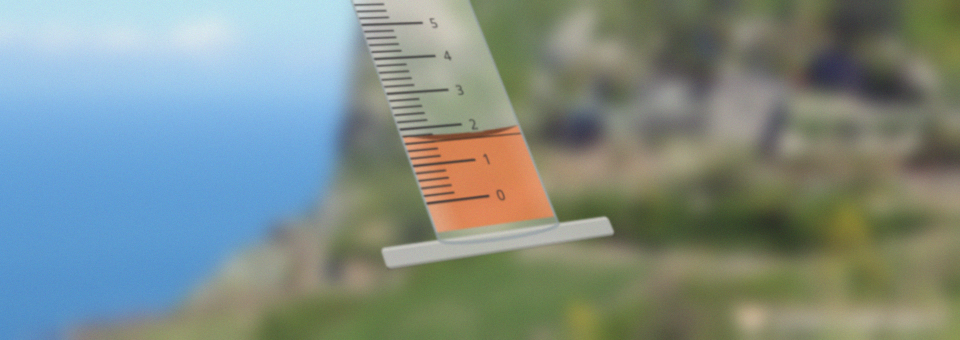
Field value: 1.6; mL
